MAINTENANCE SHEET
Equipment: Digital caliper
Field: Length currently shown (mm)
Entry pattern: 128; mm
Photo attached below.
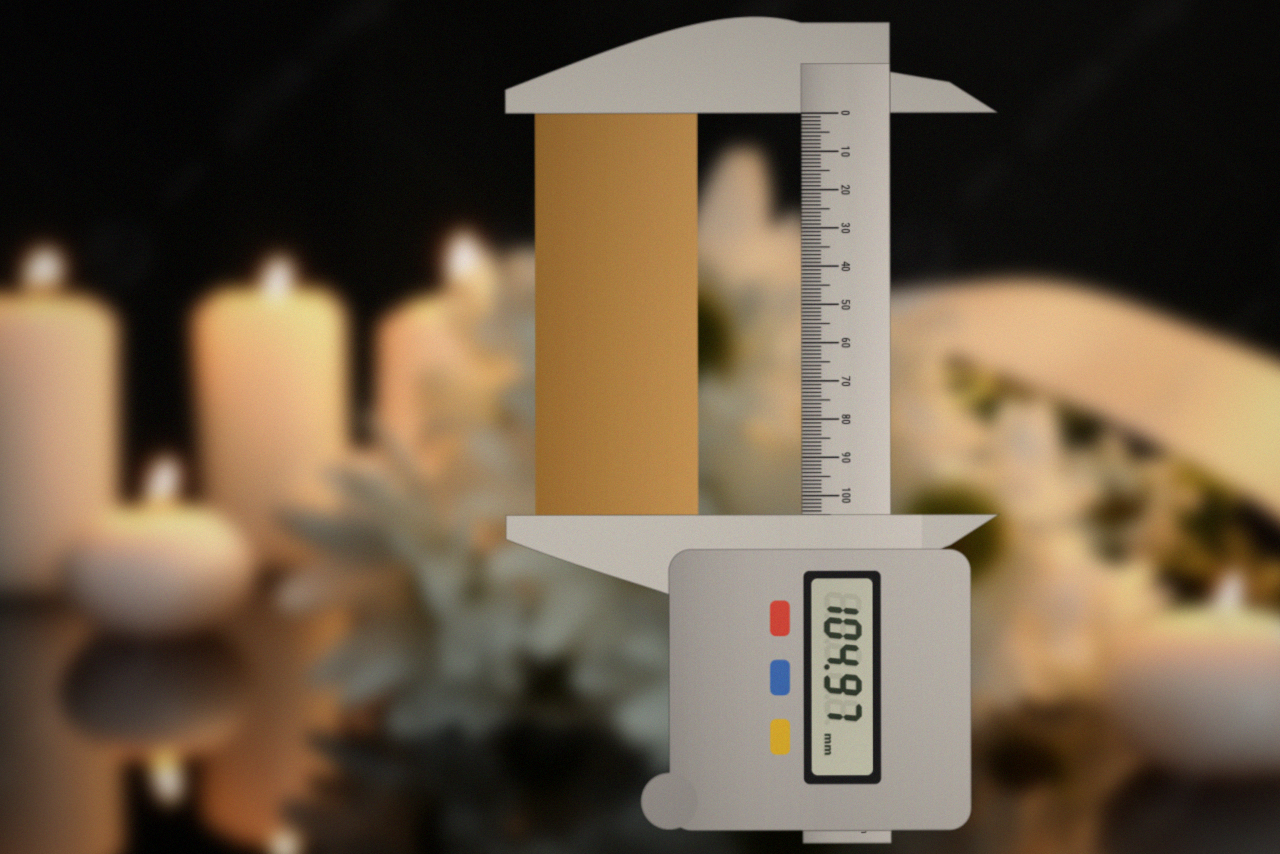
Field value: 104.97; mm
